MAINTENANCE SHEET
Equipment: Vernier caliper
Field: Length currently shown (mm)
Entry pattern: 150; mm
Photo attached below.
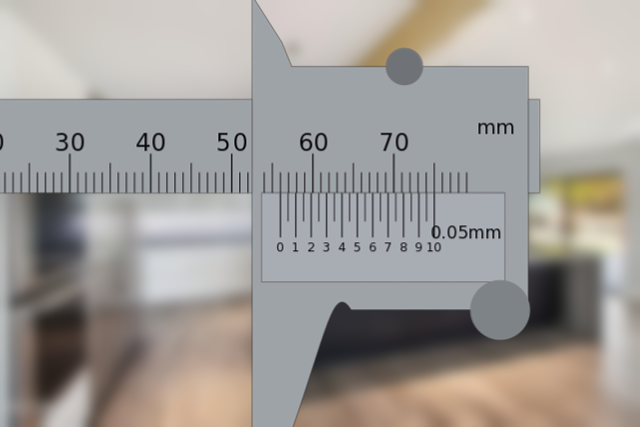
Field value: 56.0; mm
